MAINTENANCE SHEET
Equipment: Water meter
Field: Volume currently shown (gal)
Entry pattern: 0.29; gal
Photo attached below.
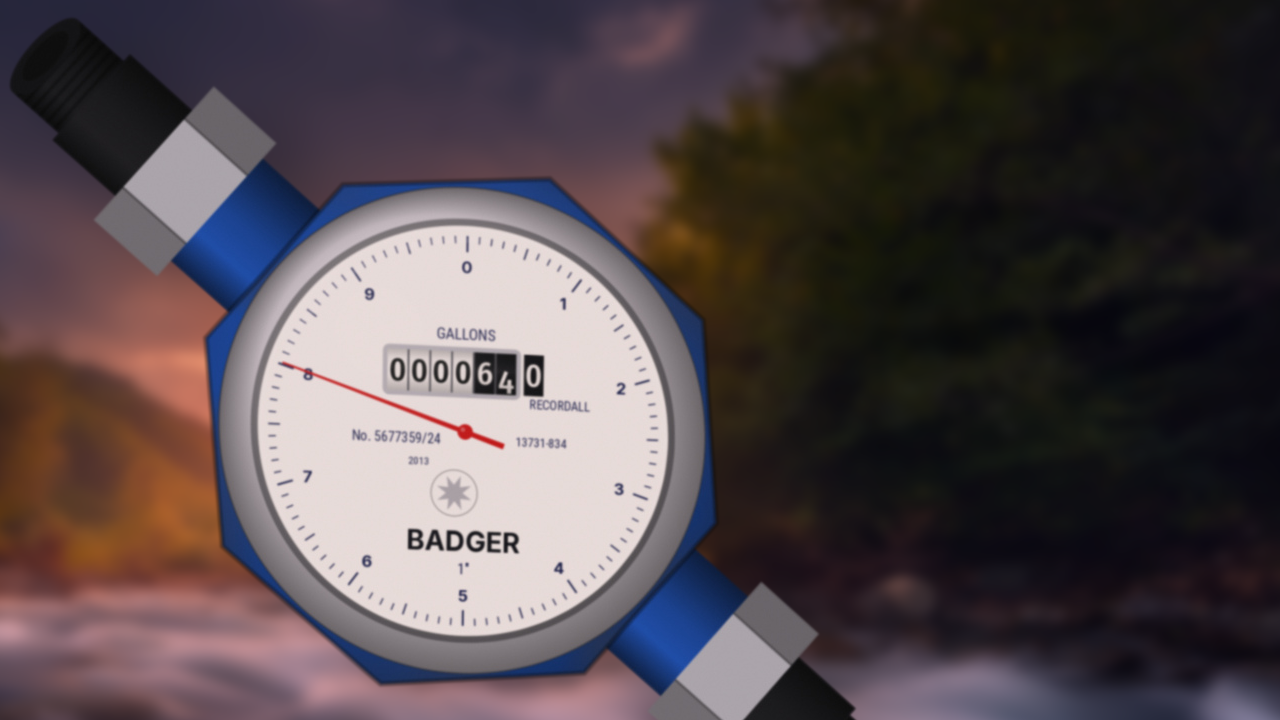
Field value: 638.0; gal
